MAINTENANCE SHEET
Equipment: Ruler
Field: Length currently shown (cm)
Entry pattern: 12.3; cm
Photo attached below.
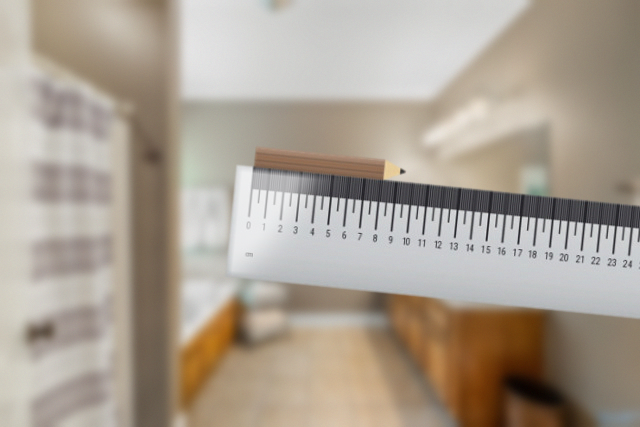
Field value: 9.5; cm
